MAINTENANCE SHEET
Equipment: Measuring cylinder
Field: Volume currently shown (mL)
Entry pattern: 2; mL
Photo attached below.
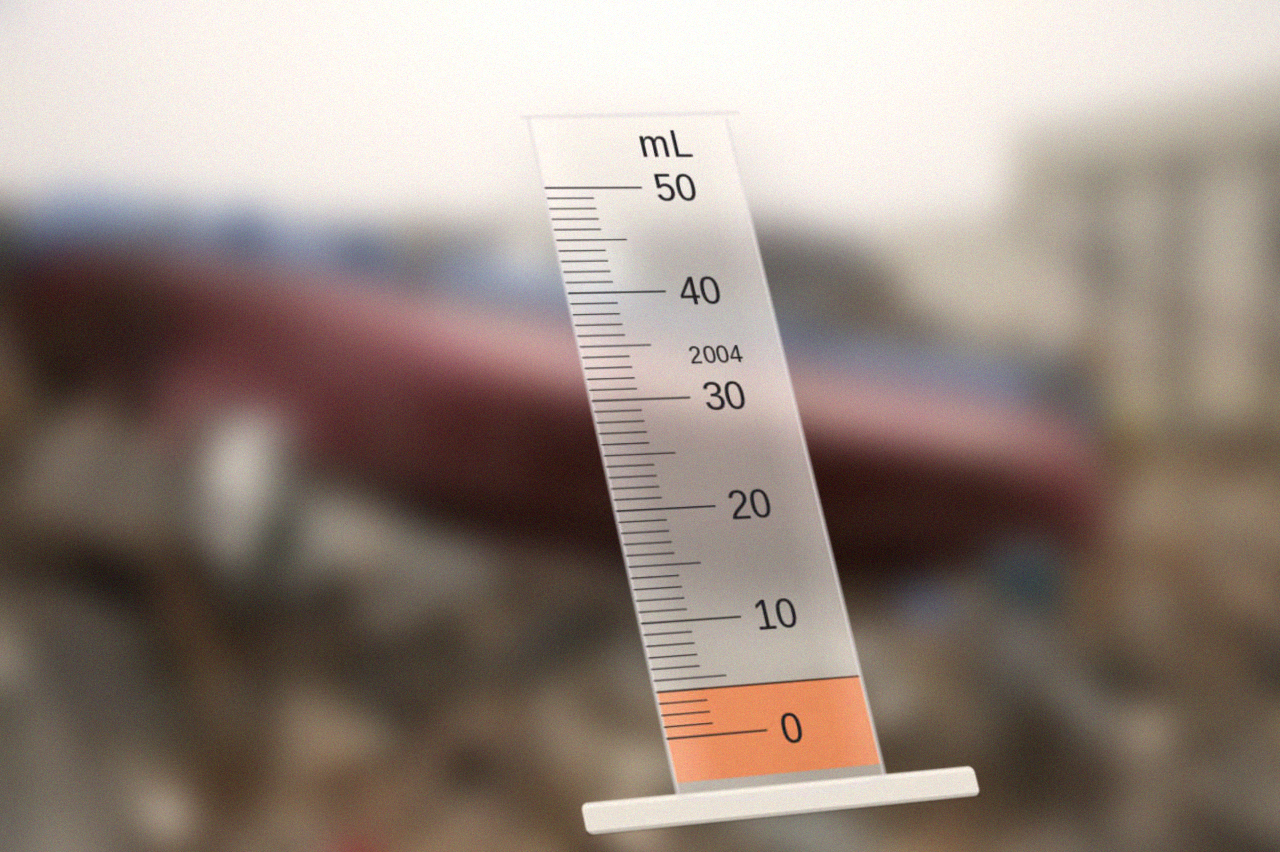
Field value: 4; mL
